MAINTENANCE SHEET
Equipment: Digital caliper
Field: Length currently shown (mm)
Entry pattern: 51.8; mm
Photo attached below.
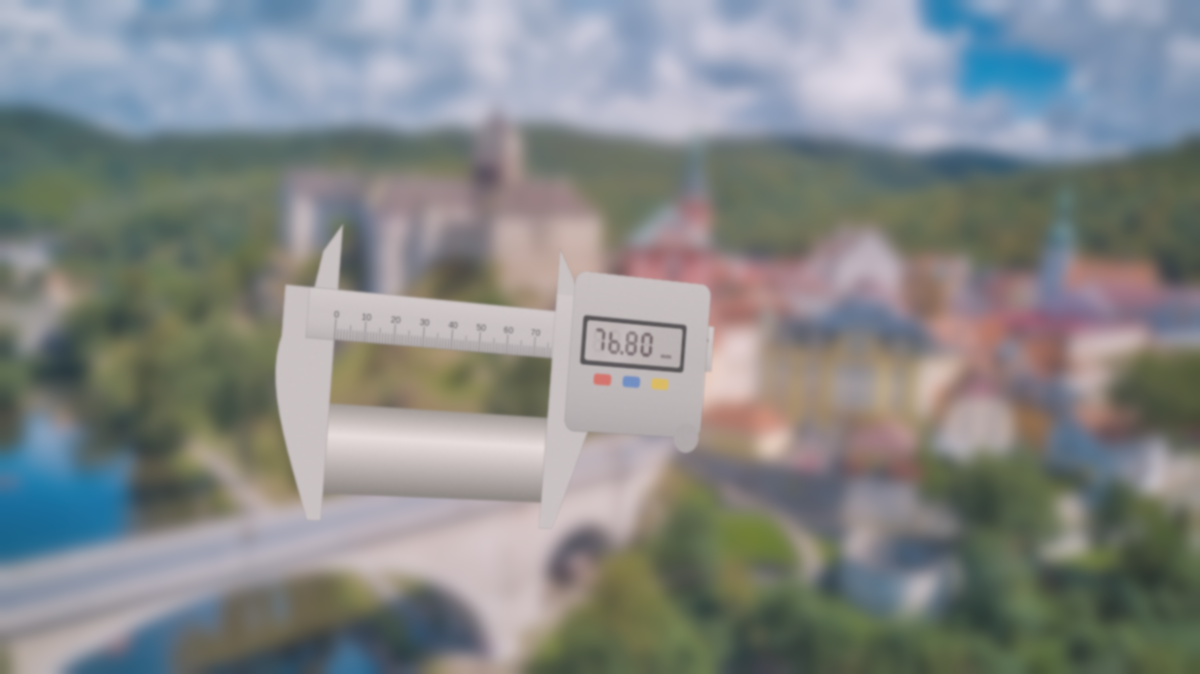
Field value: 76.80; mm
